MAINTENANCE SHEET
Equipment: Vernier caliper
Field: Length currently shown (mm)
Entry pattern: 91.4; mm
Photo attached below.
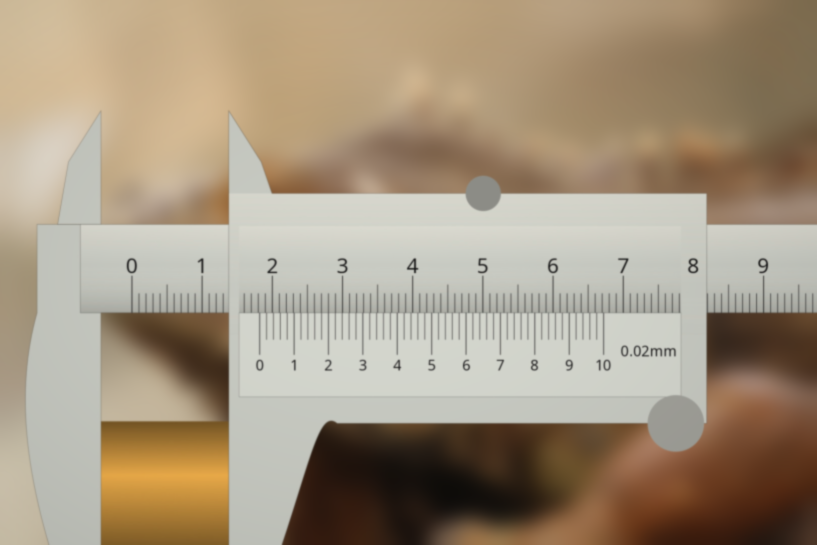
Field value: 18.2; mm
